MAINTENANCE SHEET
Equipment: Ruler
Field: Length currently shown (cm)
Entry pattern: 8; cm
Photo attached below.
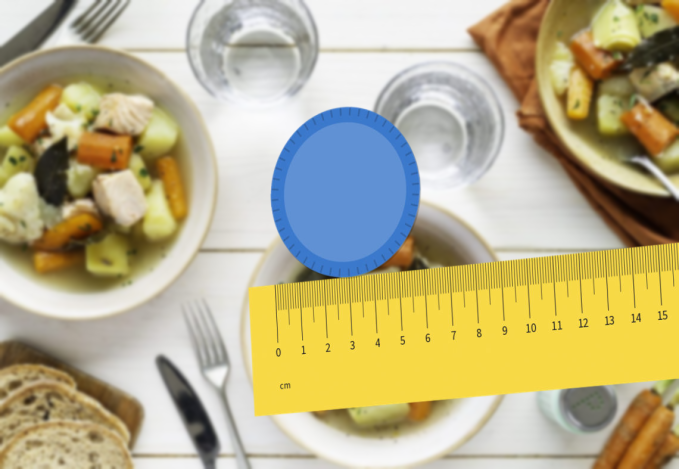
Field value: 6; cm
